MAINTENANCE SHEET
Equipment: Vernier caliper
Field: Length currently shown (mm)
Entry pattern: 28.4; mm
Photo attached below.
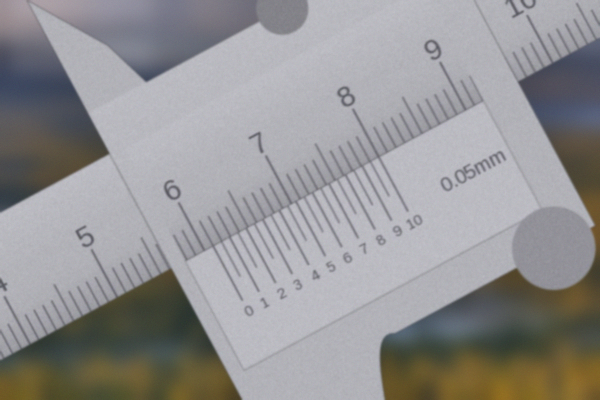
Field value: 61.0; mm
